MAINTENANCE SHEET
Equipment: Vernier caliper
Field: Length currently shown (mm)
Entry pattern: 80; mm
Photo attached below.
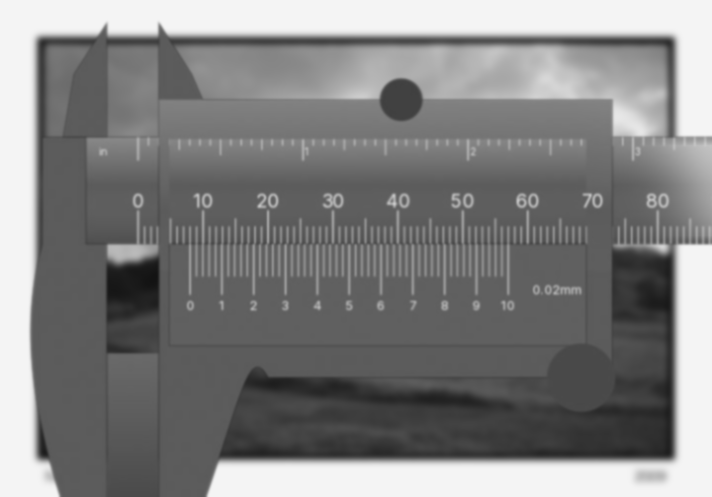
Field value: 8.0; mm
